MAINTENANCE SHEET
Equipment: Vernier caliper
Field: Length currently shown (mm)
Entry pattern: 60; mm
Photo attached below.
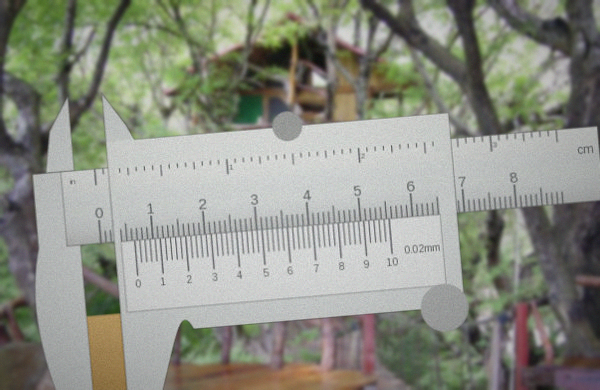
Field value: 6.5; mm
